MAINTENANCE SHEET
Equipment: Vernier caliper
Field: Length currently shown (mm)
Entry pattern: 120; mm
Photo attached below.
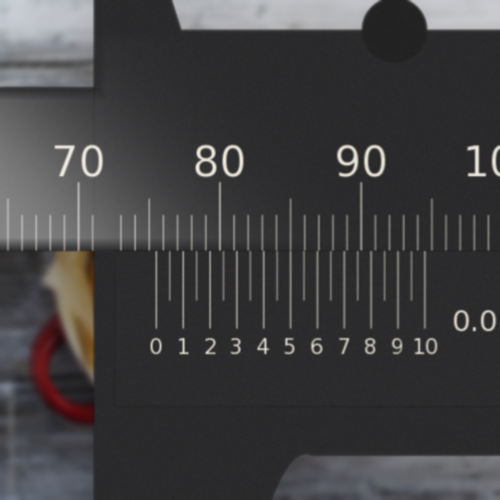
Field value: 75.5; mm
